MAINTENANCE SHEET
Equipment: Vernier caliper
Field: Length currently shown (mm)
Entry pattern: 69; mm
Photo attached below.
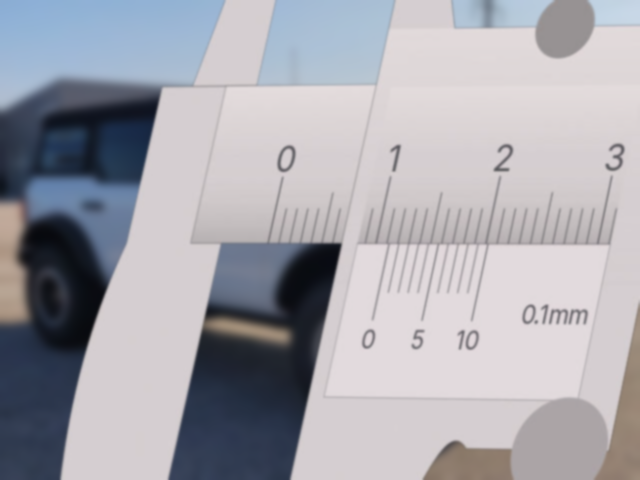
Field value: 11.2; mm
